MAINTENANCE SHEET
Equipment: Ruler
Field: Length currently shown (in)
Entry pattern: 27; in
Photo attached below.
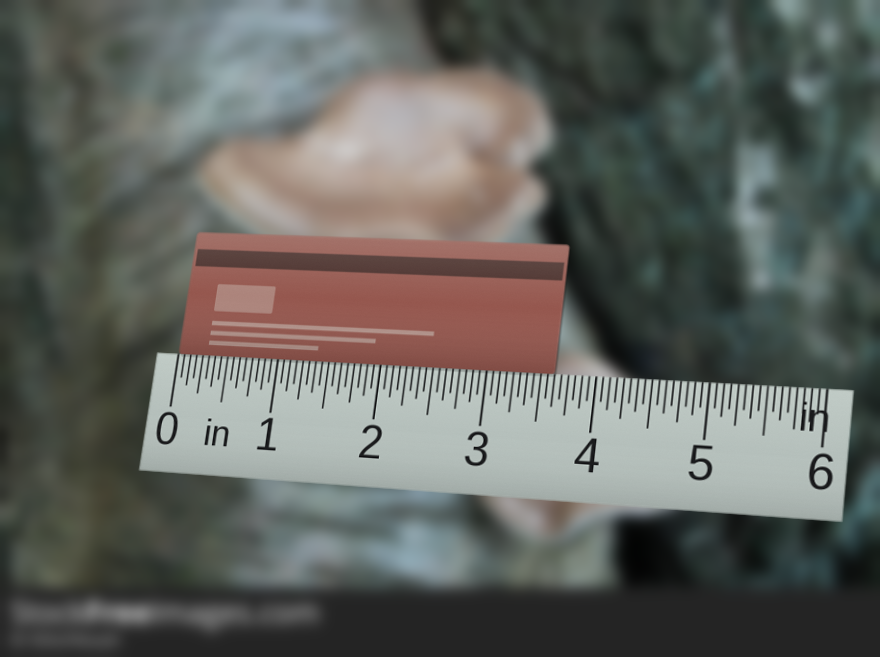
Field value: 3.625; in
